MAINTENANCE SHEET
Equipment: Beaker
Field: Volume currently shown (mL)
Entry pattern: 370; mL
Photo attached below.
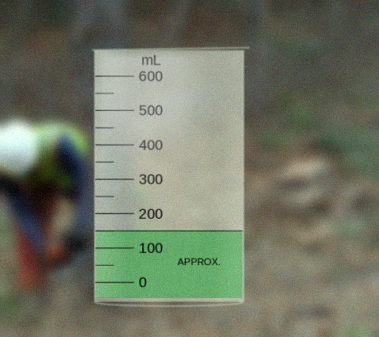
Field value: 150; mL
